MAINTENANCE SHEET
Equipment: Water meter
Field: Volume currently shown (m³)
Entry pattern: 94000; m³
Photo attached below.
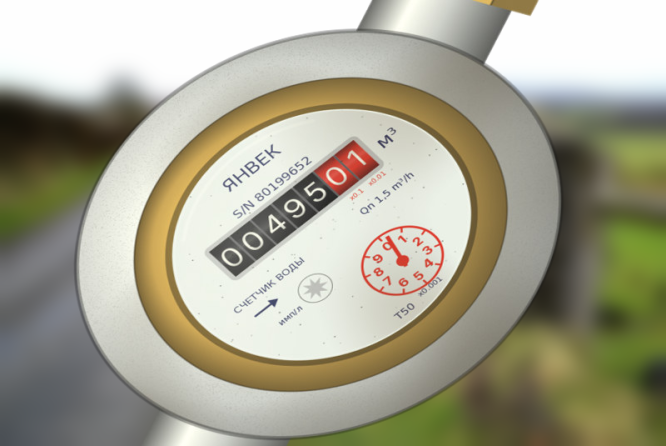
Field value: 495.010; m³
